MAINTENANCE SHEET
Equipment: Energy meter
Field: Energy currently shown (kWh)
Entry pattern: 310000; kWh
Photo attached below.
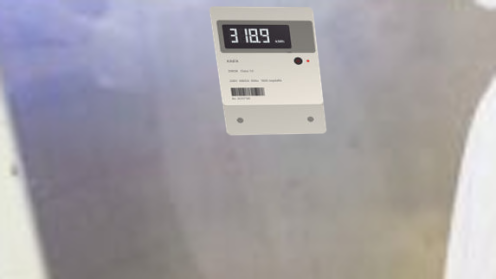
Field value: 318.9; kWh
